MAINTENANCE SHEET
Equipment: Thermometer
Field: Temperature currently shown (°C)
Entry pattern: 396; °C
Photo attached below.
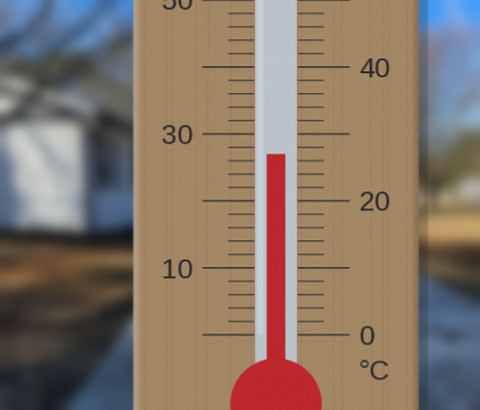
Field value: 27; °C
